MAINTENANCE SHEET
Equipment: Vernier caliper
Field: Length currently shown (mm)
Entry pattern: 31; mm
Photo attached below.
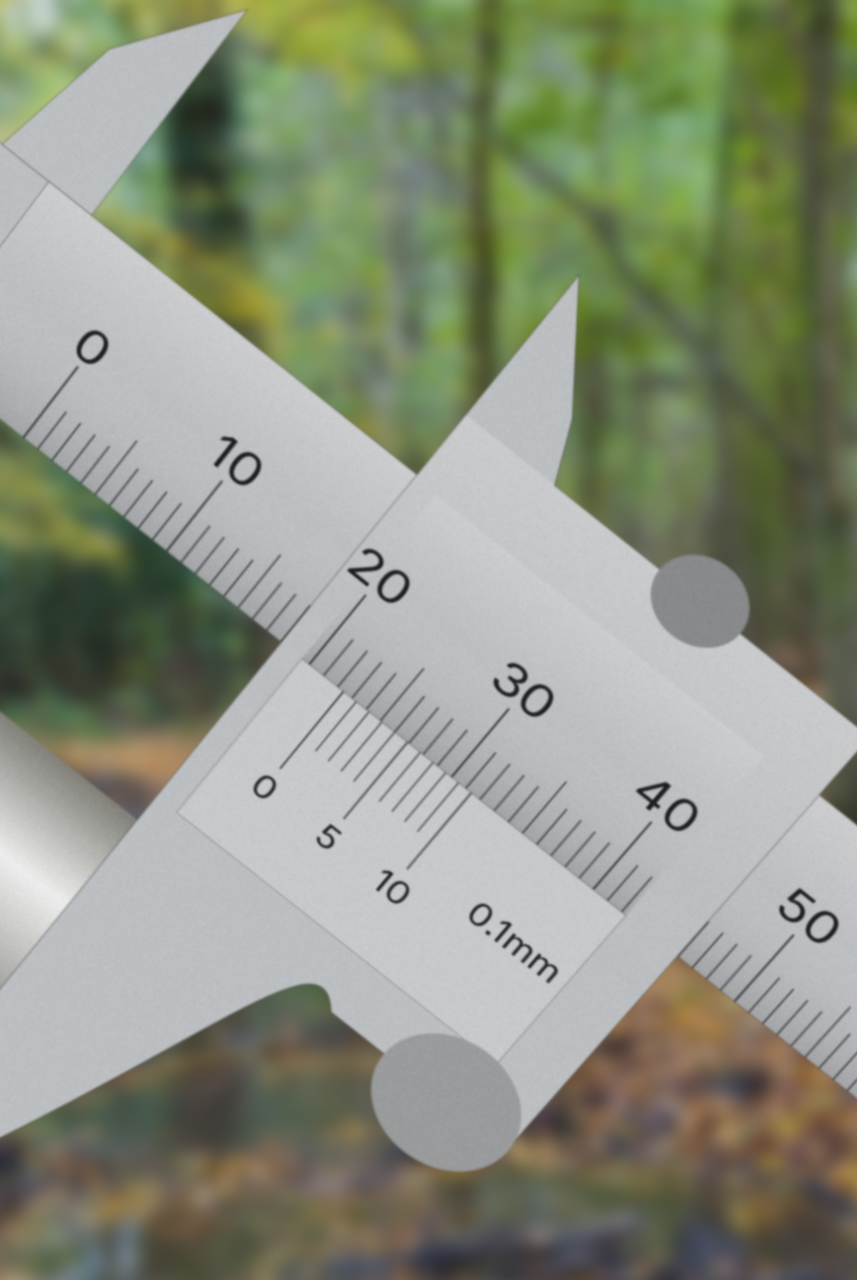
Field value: 22.4; mm
